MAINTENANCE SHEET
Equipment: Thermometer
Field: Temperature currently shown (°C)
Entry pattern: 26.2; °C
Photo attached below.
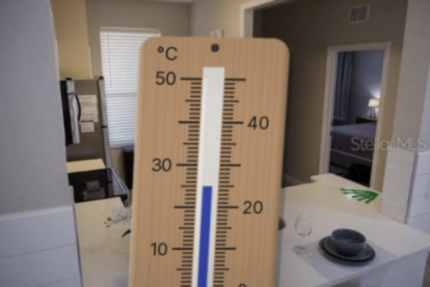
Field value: 25; °C
